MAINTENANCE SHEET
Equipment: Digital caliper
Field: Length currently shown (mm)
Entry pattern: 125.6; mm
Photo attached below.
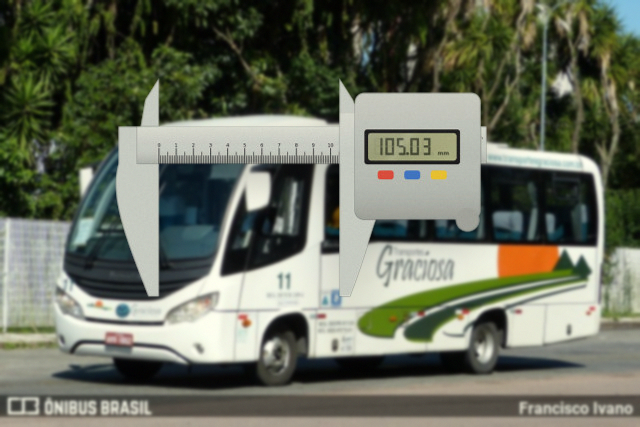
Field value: 105.03; mm
